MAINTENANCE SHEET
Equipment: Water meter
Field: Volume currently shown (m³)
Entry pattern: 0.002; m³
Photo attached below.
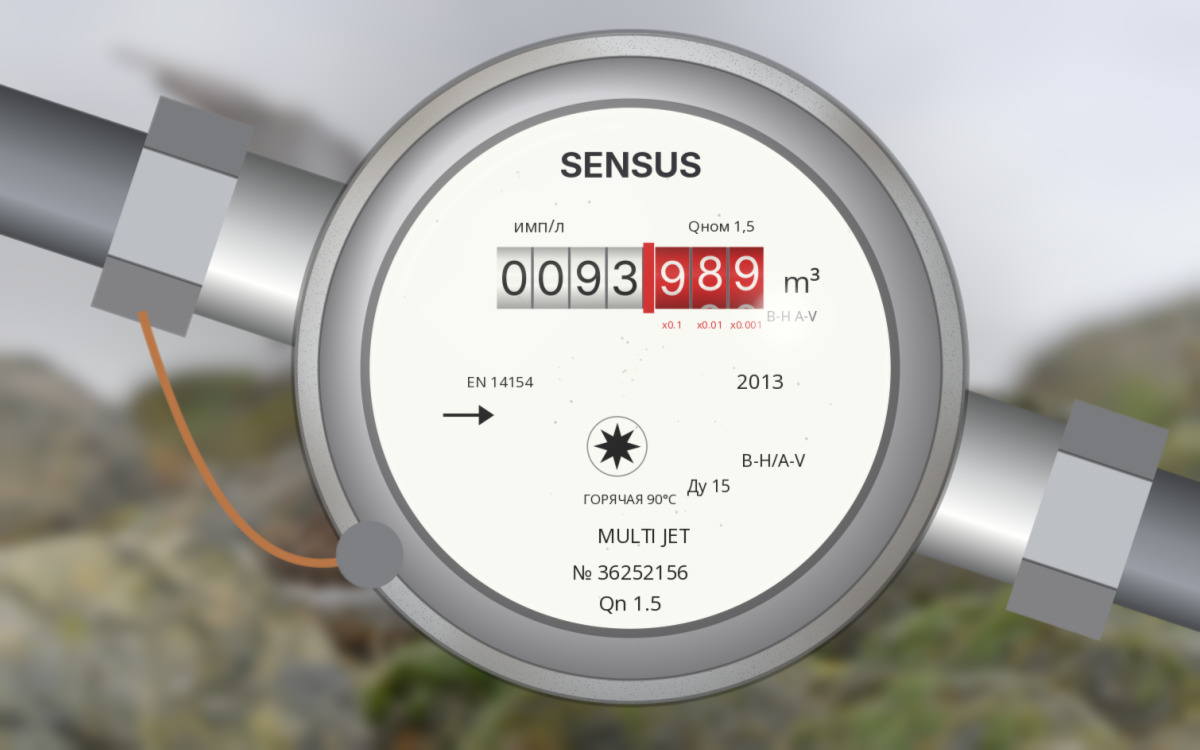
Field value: 93.989; m³
